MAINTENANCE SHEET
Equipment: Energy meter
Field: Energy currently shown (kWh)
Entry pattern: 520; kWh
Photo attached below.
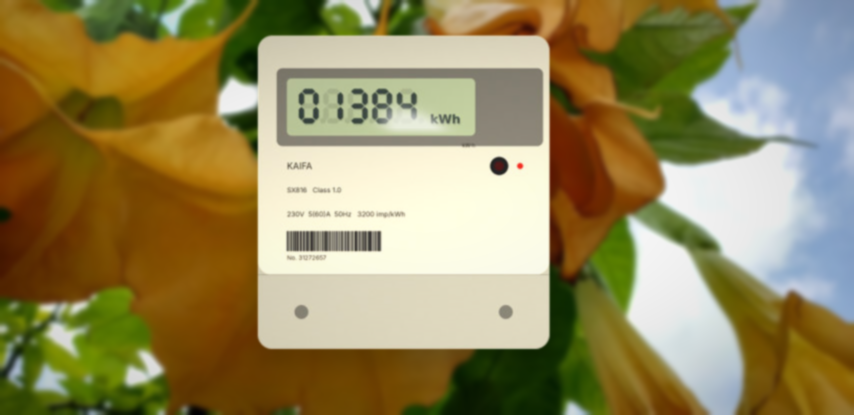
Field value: 1384; kWh
